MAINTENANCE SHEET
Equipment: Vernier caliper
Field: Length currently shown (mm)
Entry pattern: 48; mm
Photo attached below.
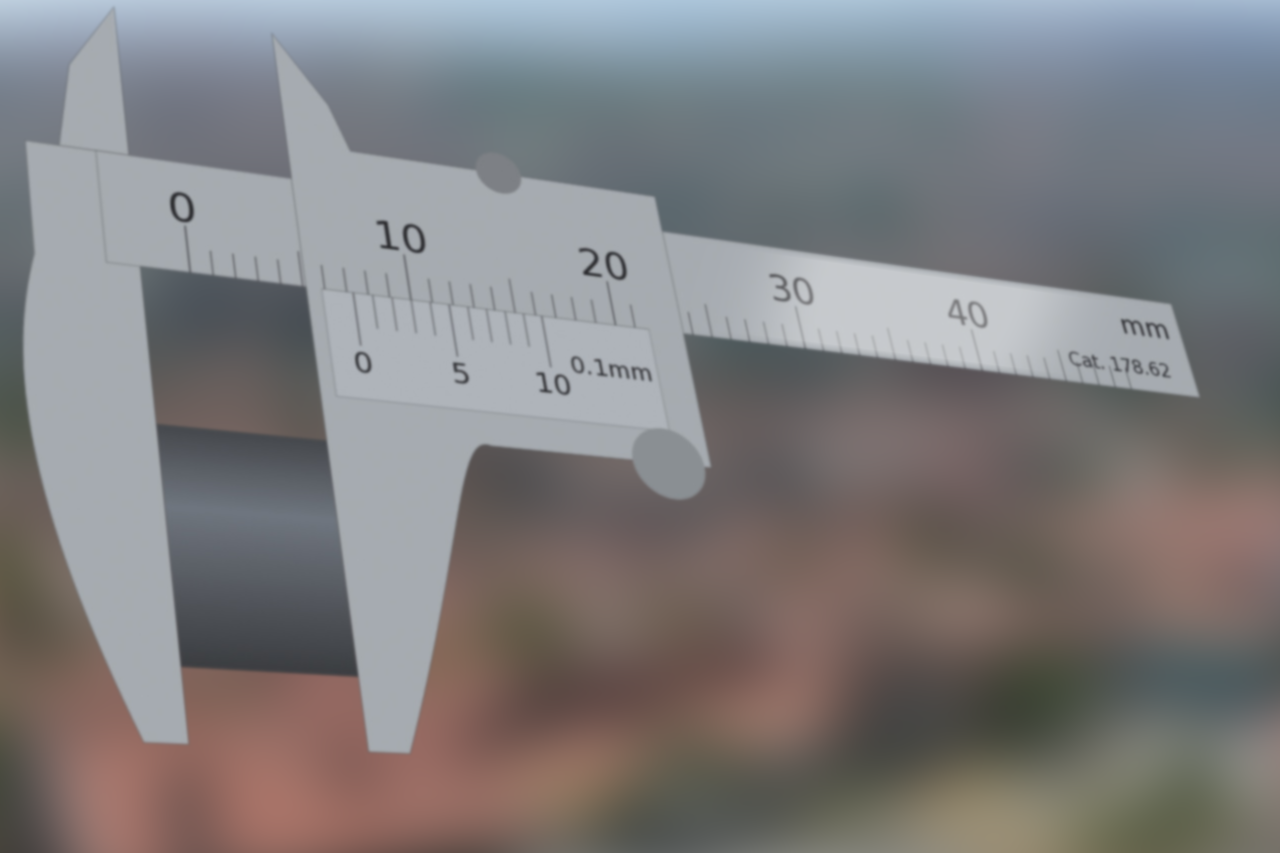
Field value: 7.3; mm
